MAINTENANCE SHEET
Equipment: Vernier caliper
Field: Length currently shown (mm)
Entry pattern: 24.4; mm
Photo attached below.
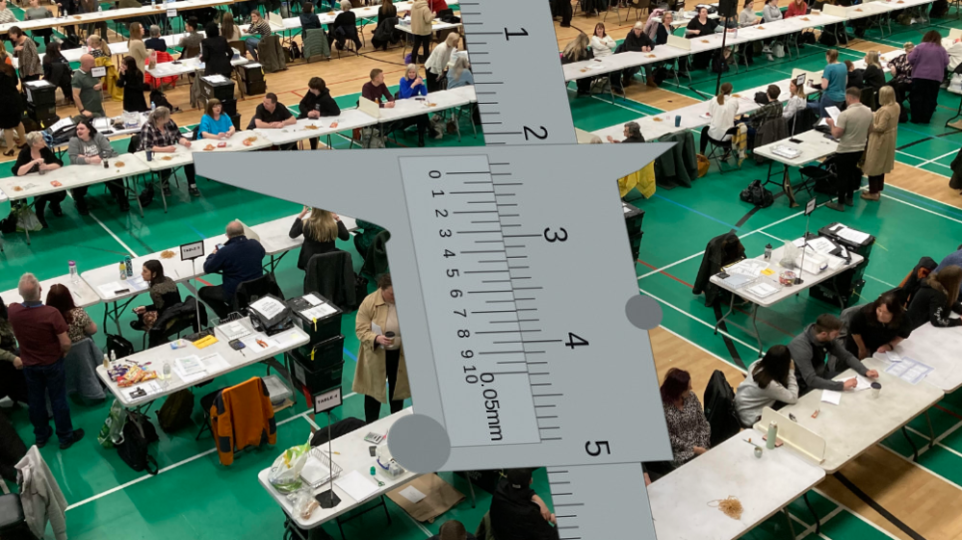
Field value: 23.8; mm
